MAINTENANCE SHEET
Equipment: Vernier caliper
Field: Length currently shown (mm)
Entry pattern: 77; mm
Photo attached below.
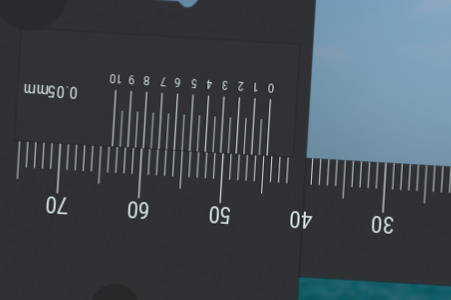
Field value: 44.6; mm
